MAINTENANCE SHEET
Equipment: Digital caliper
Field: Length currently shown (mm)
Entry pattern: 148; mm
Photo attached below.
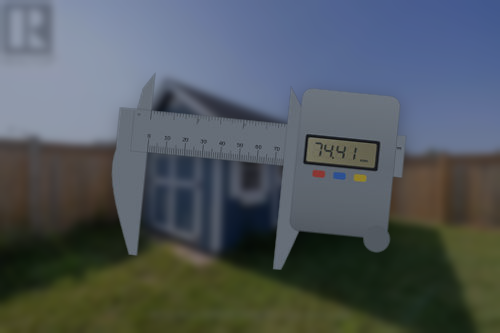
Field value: 74.41; mm
